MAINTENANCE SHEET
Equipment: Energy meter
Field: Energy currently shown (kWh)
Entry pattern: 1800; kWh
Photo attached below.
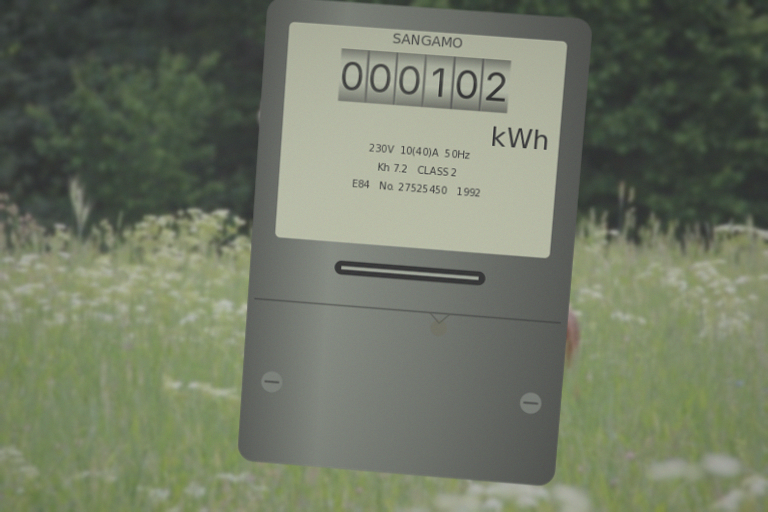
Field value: 102; kWh
